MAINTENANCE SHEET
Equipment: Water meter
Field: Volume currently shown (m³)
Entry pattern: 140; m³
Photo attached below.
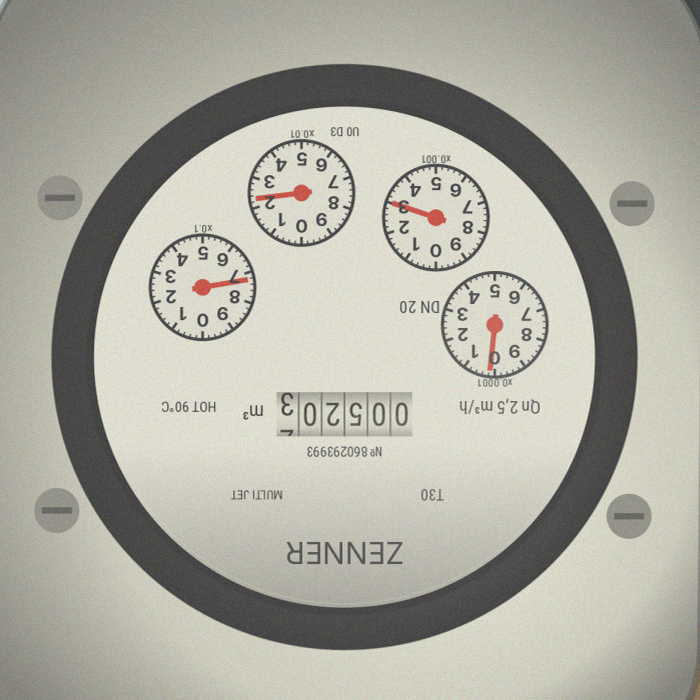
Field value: 5202.7230; m³
